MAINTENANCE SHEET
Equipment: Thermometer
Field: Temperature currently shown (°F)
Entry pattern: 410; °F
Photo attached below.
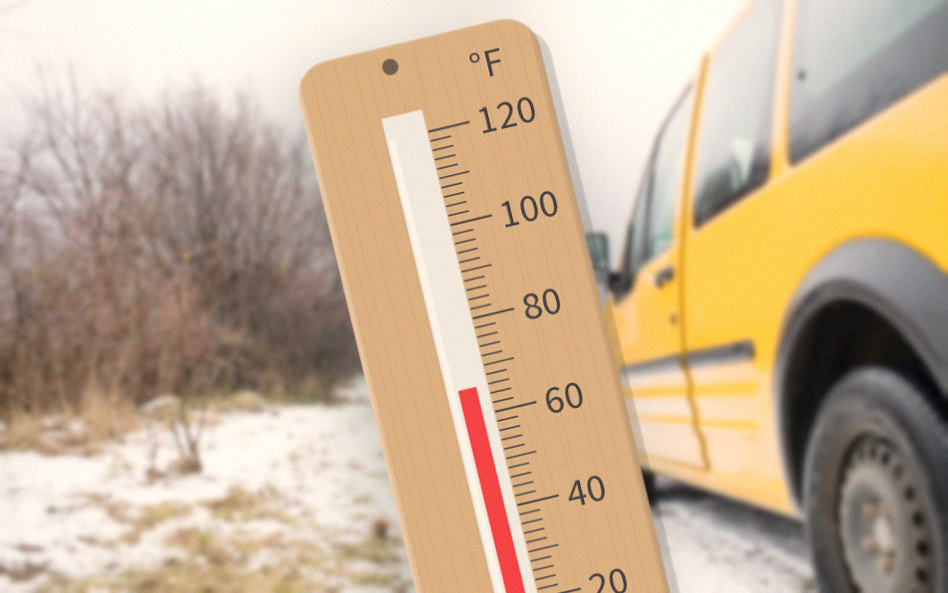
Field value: 66; °F
